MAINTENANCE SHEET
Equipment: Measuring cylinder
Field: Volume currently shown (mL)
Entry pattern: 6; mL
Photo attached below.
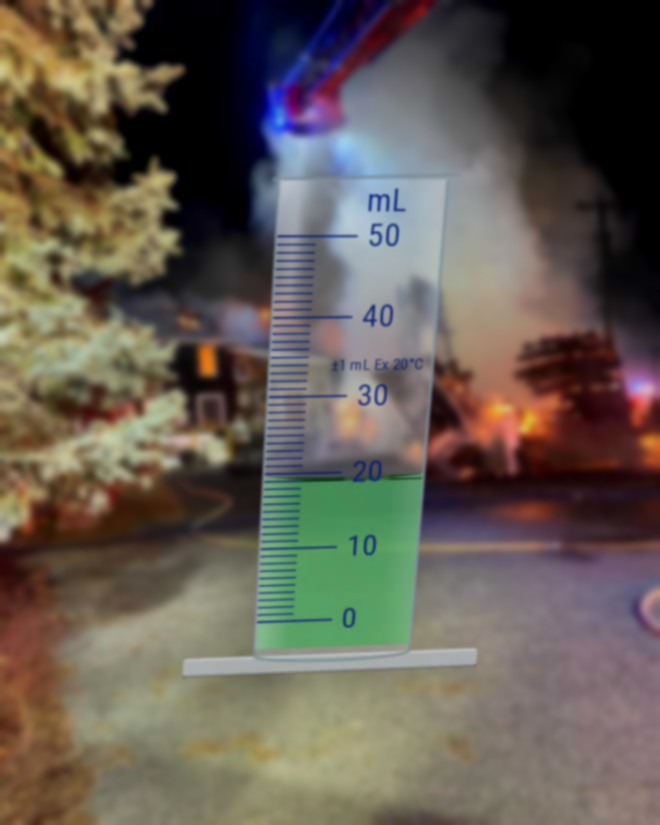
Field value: 19; mL
